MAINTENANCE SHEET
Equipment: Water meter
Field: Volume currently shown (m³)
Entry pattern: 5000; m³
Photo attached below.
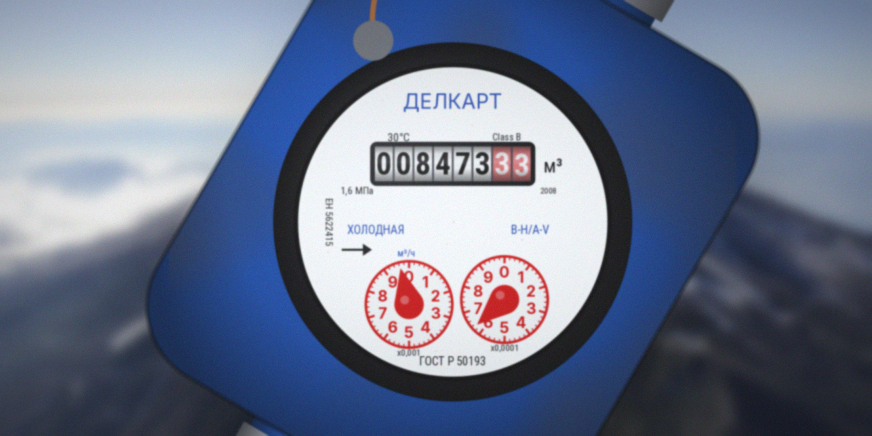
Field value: 8473.3296; m³
